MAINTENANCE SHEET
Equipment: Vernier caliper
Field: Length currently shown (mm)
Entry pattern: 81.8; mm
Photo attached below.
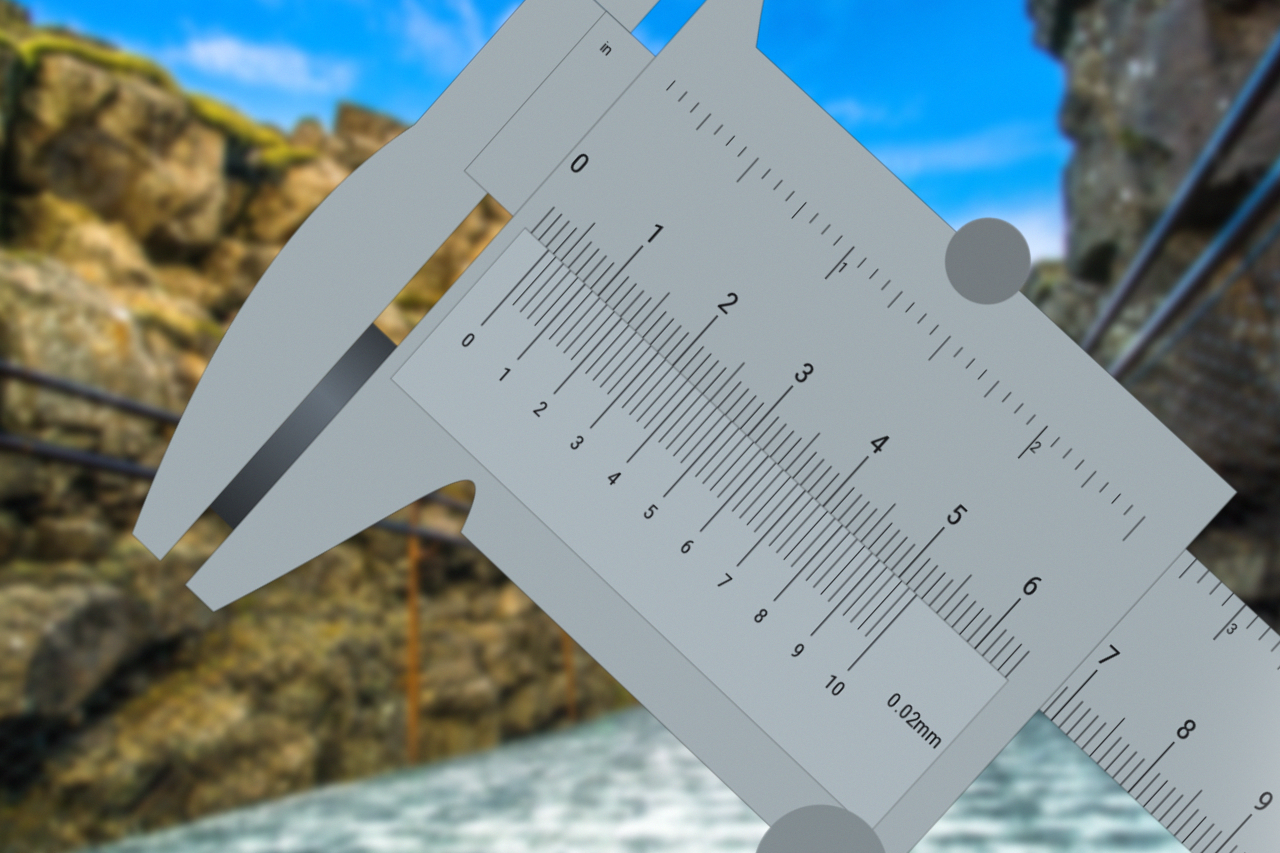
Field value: 3.4; mm
